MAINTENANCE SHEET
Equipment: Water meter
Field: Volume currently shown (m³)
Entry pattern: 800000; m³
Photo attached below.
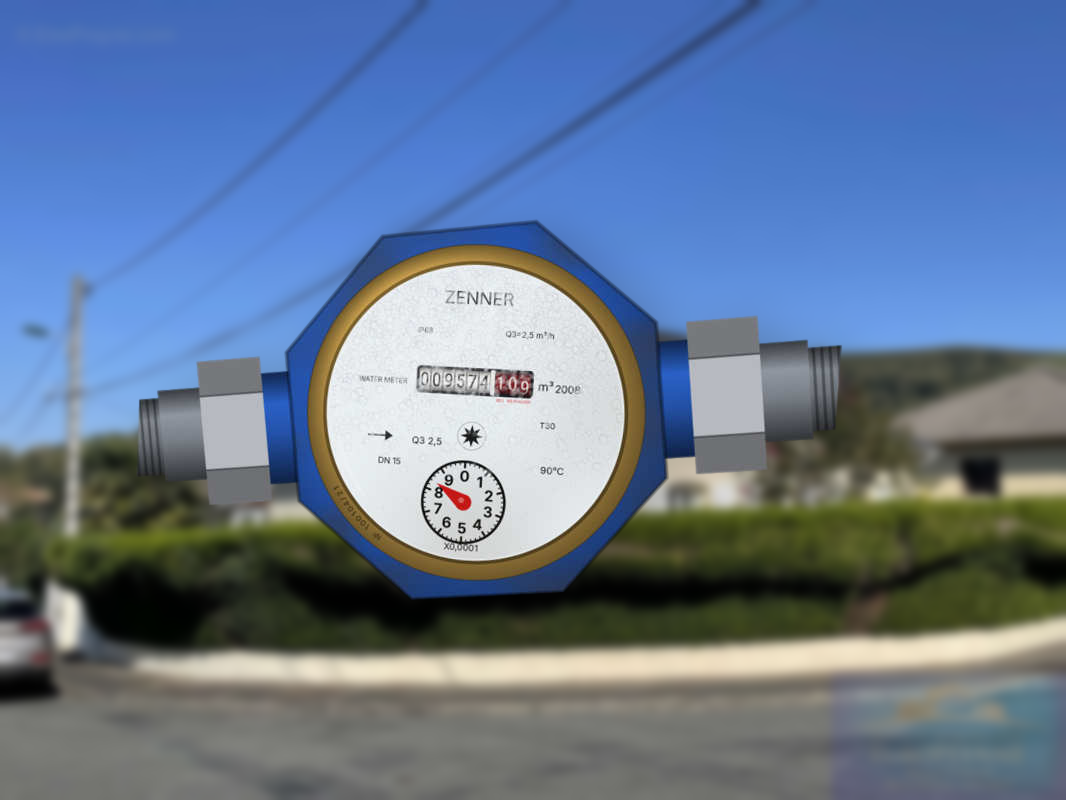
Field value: 9574.1088; m³
